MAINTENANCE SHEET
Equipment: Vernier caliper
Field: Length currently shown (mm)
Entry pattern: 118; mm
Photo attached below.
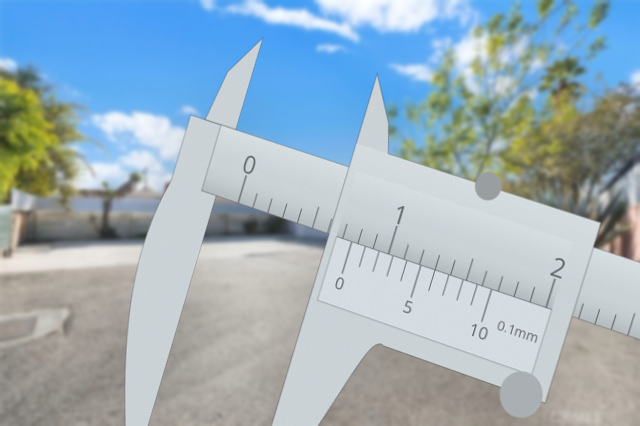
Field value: 7.6; mm
